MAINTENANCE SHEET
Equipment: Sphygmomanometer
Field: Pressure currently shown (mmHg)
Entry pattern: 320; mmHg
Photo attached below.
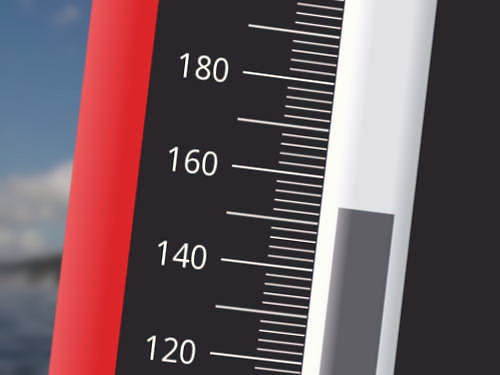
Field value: 154; mmHg
